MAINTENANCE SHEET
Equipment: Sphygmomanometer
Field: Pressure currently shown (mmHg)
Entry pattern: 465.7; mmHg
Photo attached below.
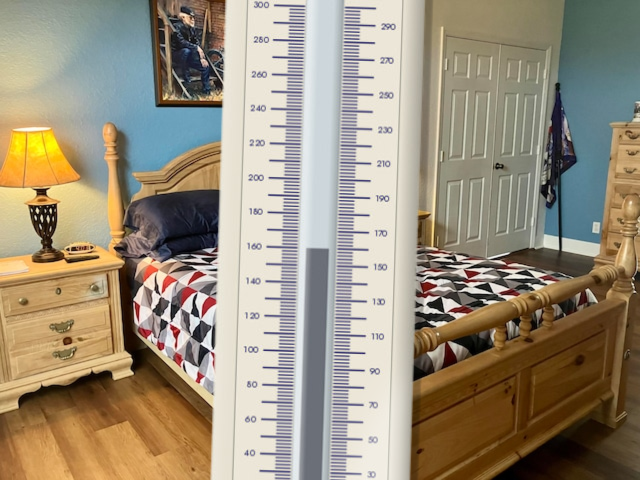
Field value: 160; mmHg
